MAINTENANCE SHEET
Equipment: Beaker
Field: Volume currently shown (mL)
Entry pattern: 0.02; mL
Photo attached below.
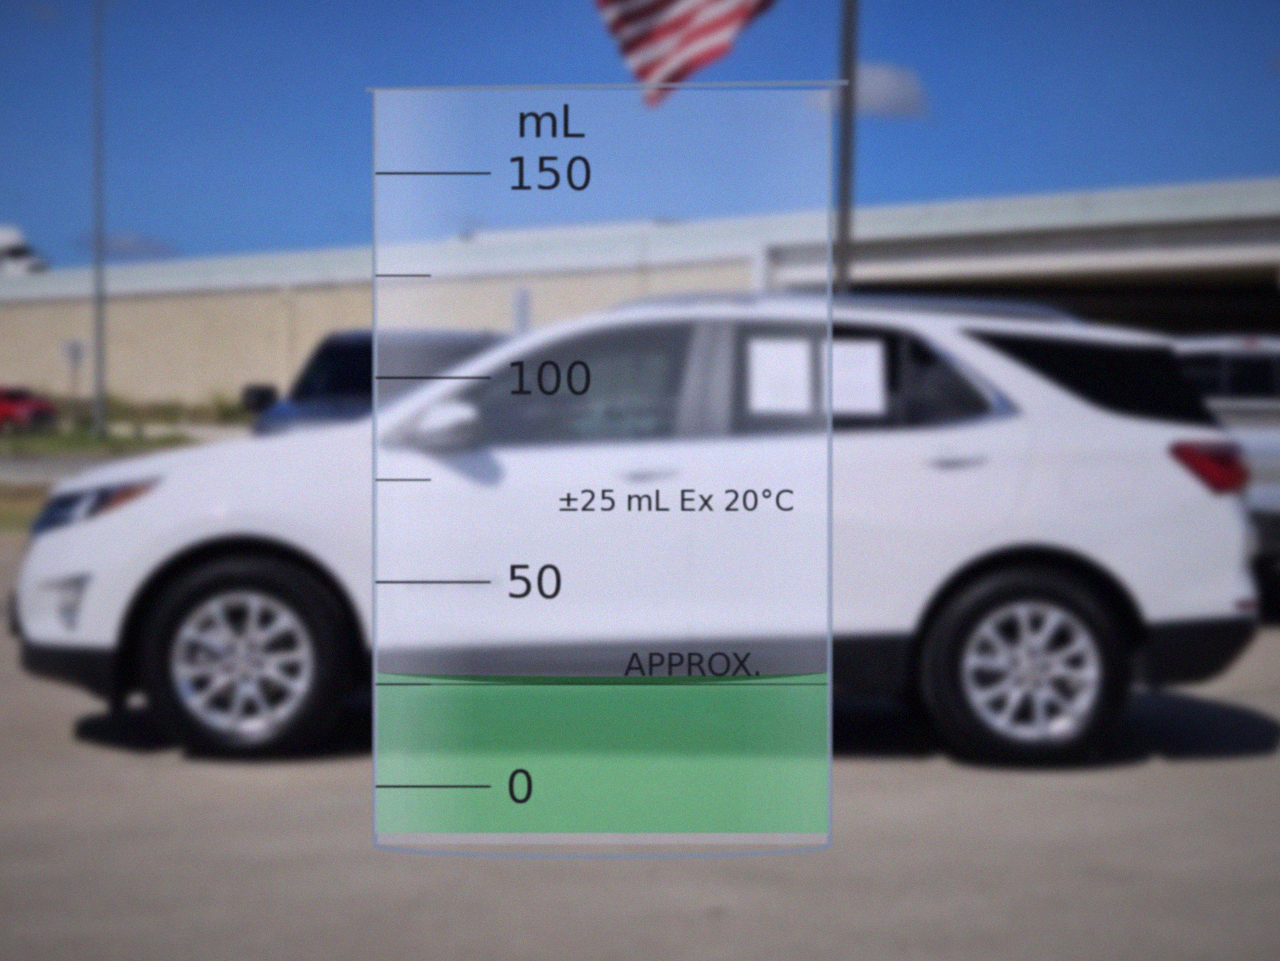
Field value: 25; mL
